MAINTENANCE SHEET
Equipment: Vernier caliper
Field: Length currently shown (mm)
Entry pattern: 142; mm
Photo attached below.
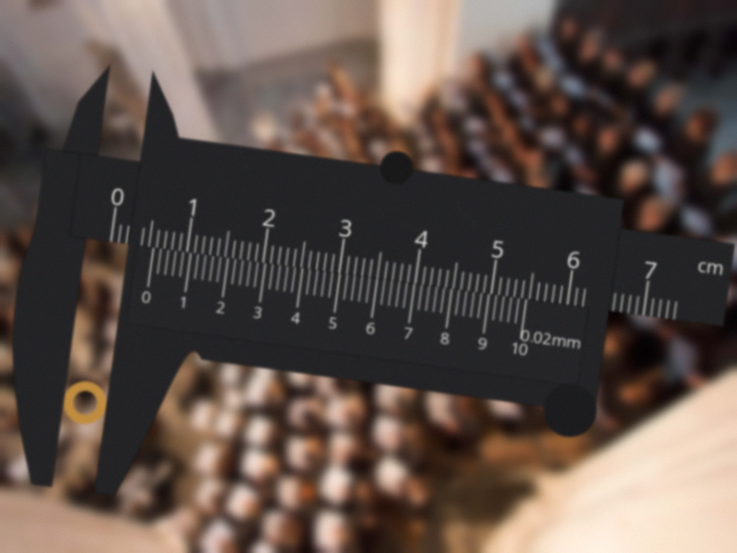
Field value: 5.6; mm
